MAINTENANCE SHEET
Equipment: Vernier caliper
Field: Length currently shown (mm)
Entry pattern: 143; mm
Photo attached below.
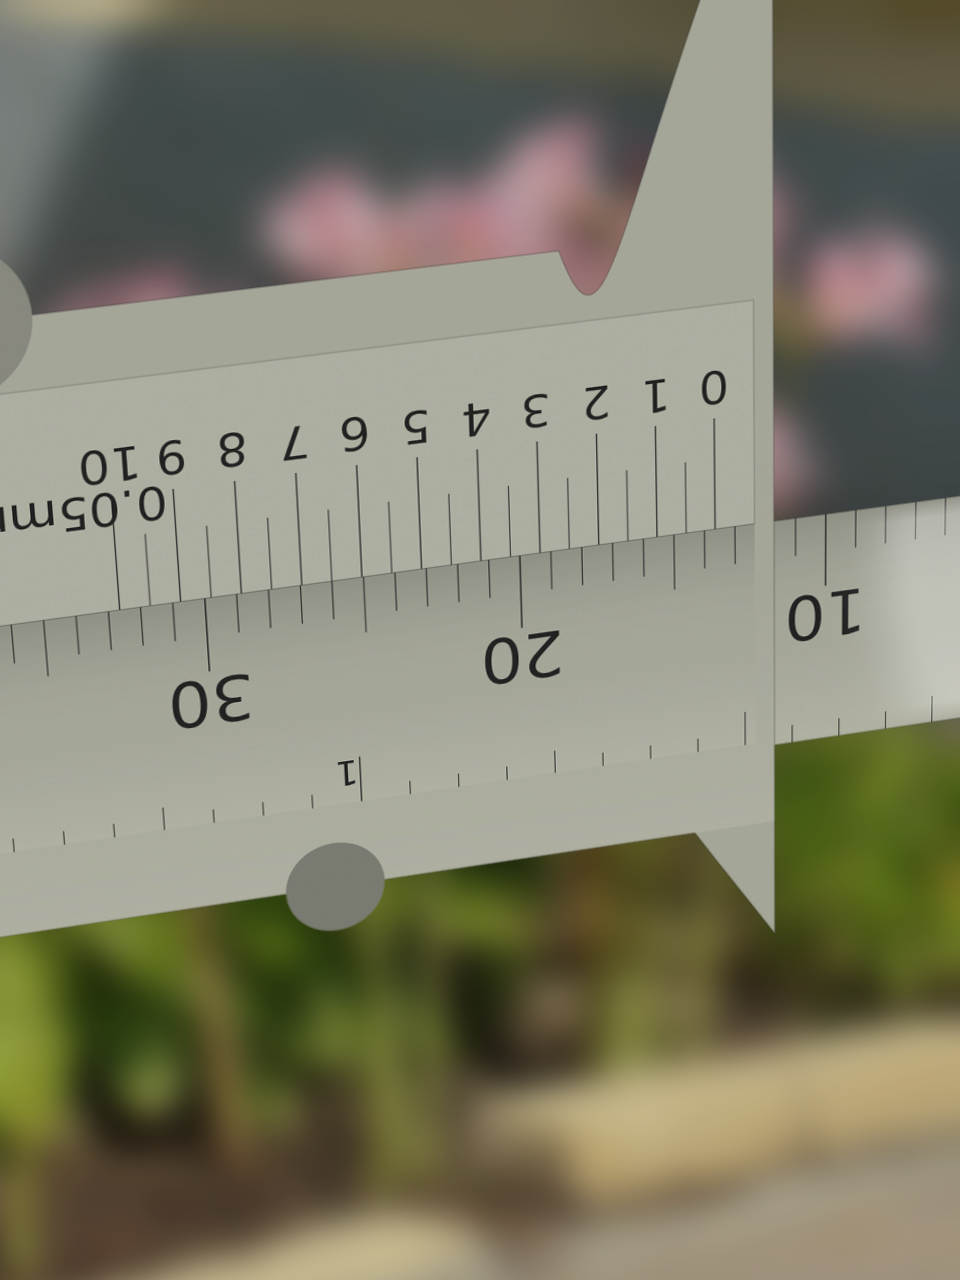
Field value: 13.65; mm
